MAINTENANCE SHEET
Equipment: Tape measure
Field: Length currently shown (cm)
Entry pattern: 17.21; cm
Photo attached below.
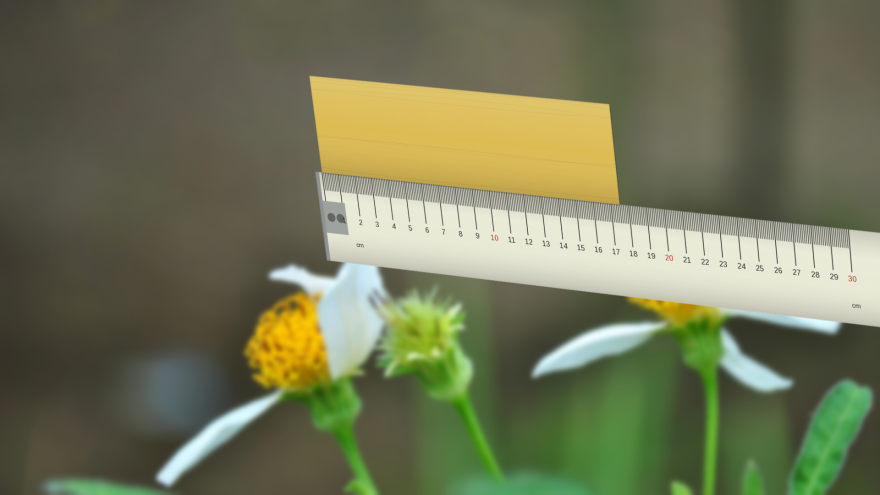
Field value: 17.5; cm
